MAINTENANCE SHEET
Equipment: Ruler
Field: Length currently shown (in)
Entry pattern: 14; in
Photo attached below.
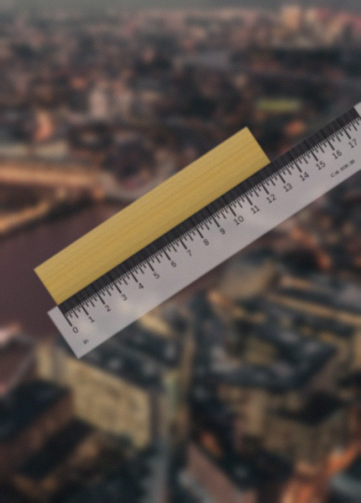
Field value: 13; in
